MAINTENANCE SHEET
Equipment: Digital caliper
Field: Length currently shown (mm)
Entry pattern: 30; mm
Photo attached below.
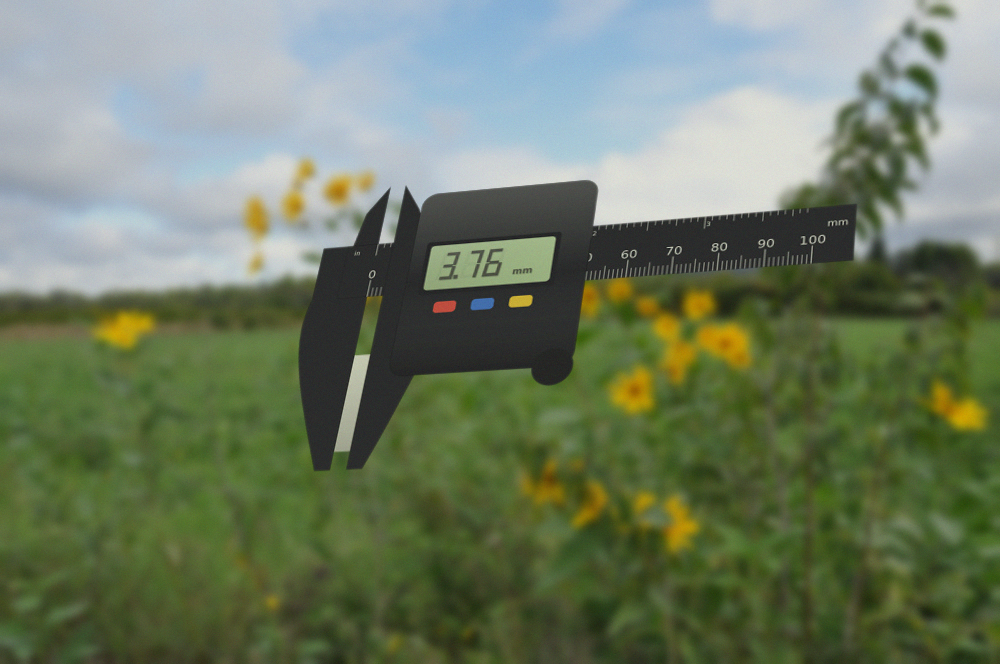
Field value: 3.76; mm
